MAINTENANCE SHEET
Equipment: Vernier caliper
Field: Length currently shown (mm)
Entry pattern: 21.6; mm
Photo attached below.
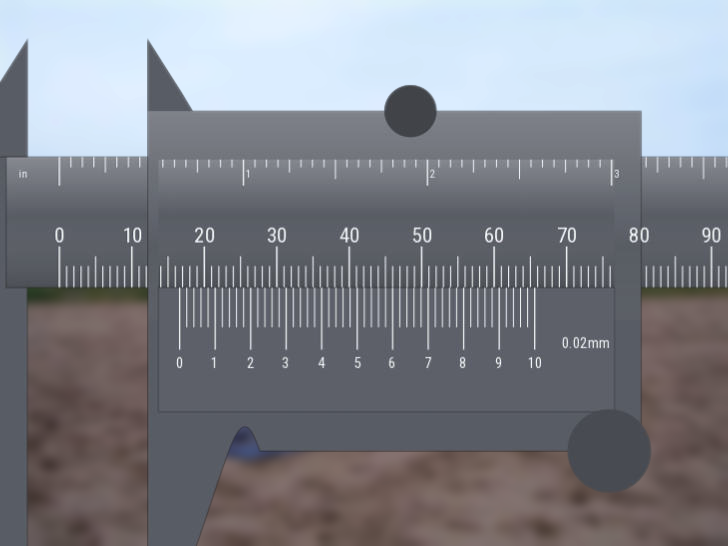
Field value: 16.6; mm
